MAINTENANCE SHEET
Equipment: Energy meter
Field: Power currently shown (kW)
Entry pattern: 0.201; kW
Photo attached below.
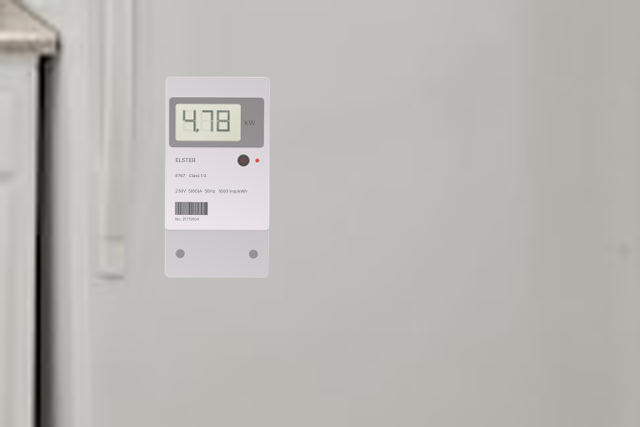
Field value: 4.78; kW
